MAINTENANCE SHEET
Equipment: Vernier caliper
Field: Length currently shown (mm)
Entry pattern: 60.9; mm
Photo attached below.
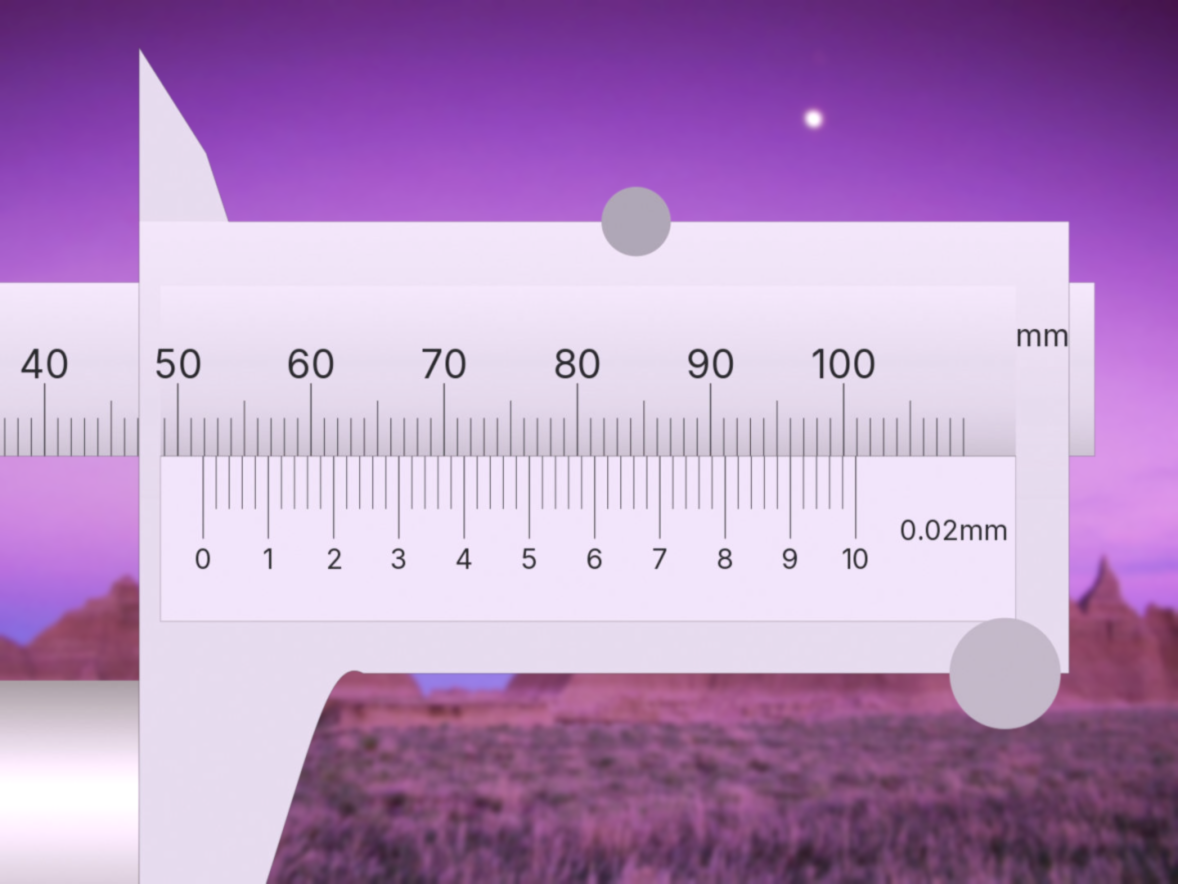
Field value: 51.9; mm
